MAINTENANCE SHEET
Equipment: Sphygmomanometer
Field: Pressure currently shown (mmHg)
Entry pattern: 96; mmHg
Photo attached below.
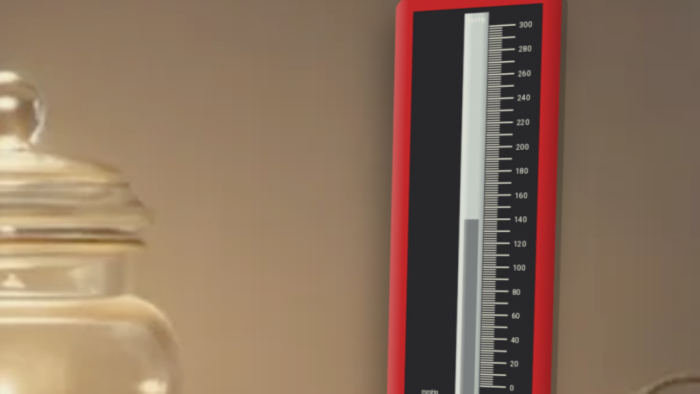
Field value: 140; mmHg
